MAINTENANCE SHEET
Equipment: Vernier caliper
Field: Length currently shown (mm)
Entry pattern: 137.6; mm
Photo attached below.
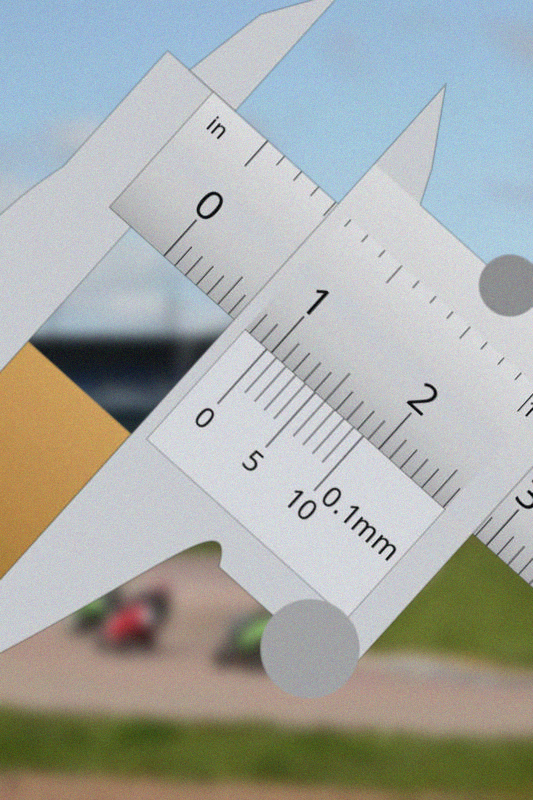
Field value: 9.6; mm
